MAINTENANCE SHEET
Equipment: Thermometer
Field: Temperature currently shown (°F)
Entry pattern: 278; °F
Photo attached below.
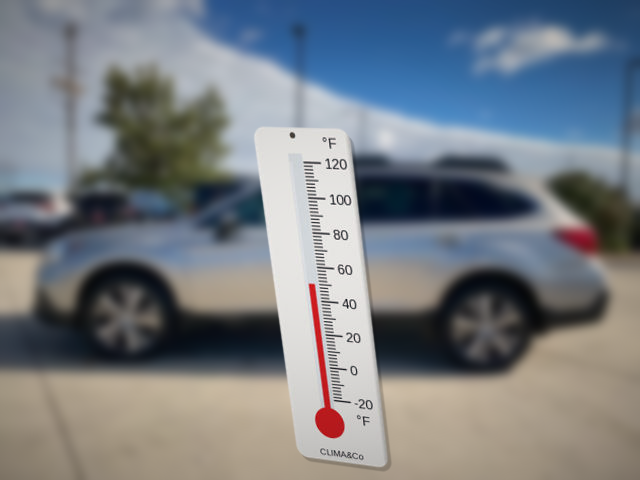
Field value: 50; °F
